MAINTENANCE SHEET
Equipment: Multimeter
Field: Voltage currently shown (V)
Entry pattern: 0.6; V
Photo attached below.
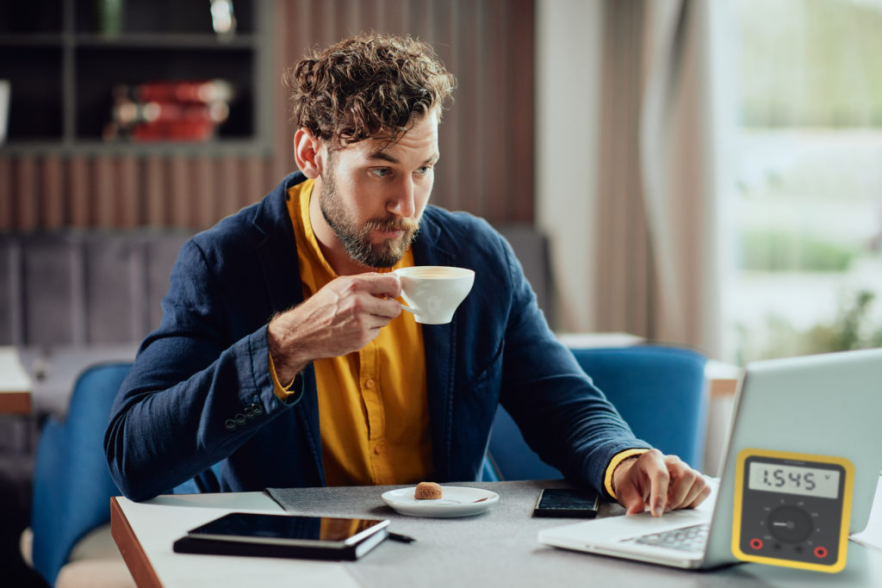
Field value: 1.545; V
